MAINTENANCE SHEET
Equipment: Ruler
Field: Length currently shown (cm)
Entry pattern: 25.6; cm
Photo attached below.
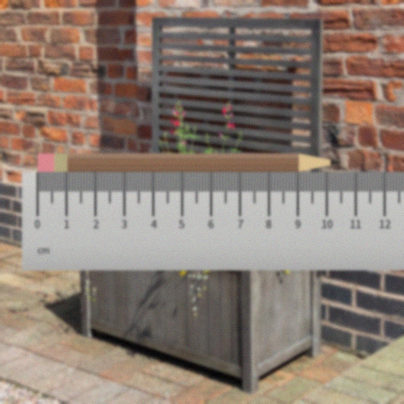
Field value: 10.5; cm
